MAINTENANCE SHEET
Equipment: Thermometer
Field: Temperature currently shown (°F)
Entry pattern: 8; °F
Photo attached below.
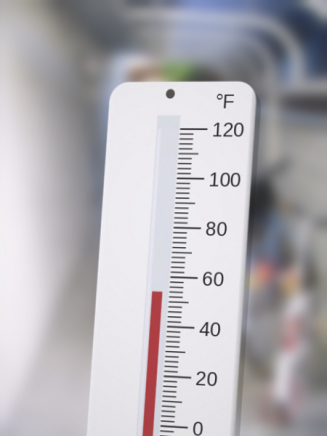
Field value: 54; °F
